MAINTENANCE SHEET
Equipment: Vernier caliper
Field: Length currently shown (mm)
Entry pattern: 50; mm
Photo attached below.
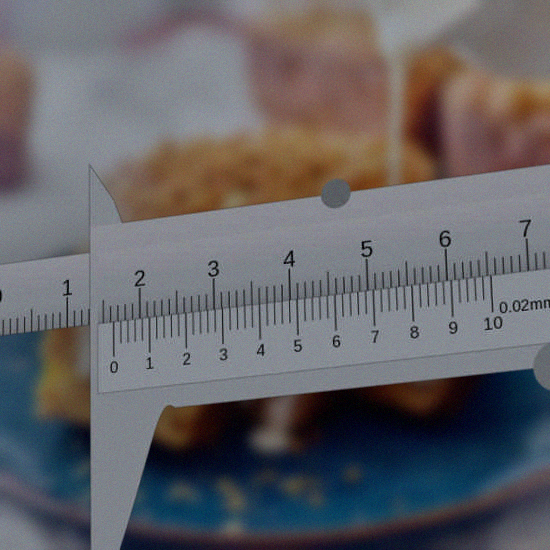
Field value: 16.4; mm
